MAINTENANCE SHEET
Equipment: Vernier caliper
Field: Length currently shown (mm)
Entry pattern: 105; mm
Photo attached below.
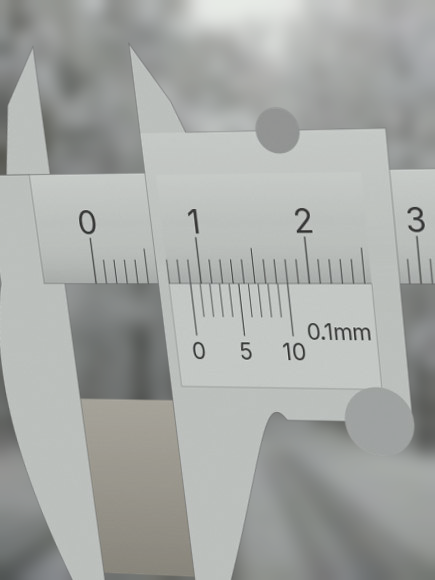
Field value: 9.0; mm
